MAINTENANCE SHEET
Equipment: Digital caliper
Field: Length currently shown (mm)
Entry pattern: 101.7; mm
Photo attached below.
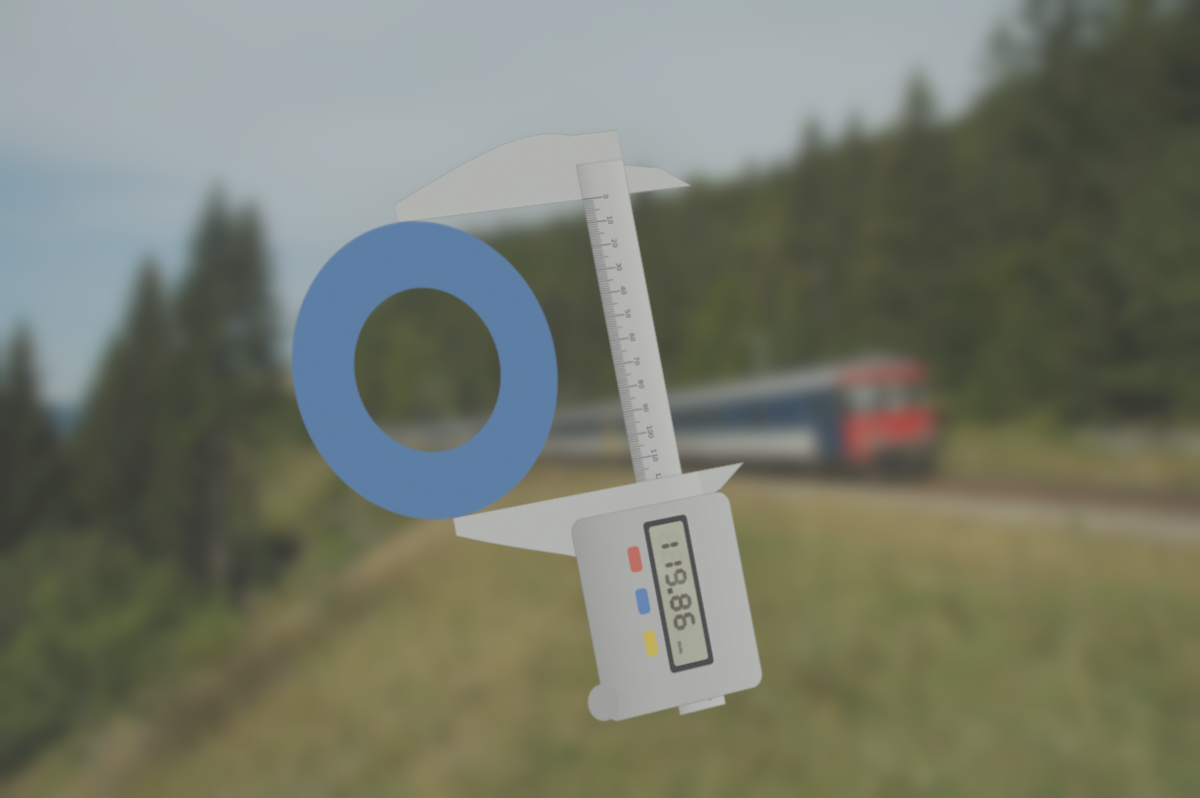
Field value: 119.86; mm
